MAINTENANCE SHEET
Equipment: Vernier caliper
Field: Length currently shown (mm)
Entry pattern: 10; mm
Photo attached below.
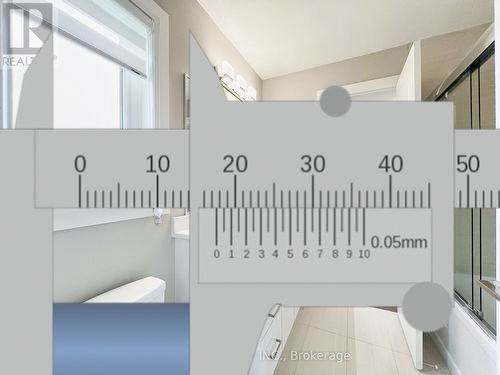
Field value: 17.6; mm
